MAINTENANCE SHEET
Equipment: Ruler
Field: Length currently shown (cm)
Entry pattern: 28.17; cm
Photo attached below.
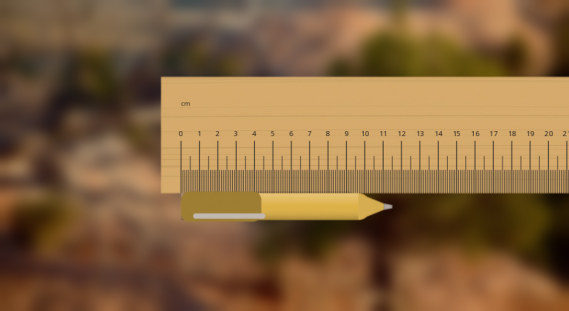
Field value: 11.5; cm
